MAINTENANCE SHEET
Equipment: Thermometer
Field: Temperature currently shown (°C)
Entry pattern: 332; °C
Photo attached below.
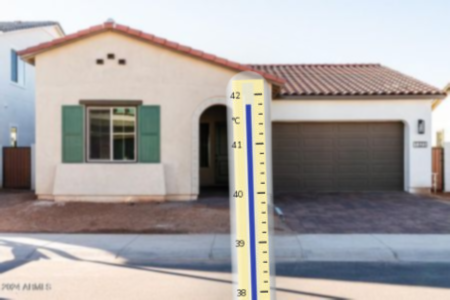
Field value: 41.8; °C
